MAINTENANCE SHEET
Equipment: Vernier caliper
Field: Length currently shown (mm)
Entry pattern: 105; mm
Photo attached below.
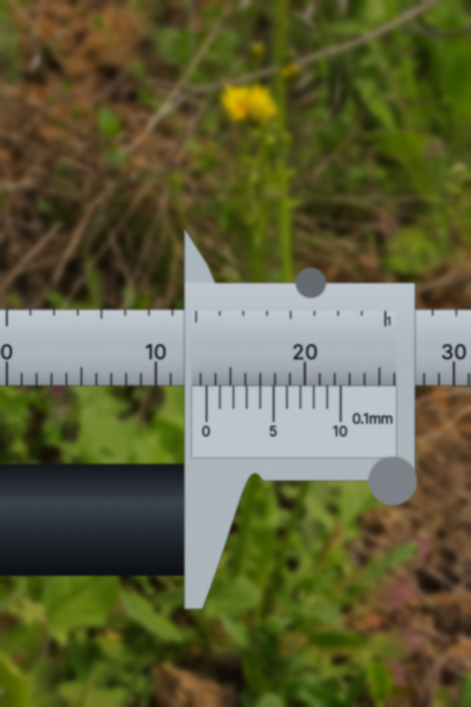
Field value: 13.4; mm
